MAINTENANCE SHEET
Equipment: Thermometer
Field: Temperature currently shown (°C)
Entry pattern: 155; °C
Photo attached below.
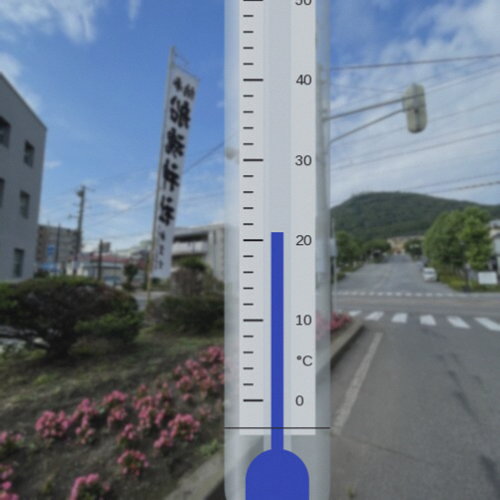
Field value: 21; °C
